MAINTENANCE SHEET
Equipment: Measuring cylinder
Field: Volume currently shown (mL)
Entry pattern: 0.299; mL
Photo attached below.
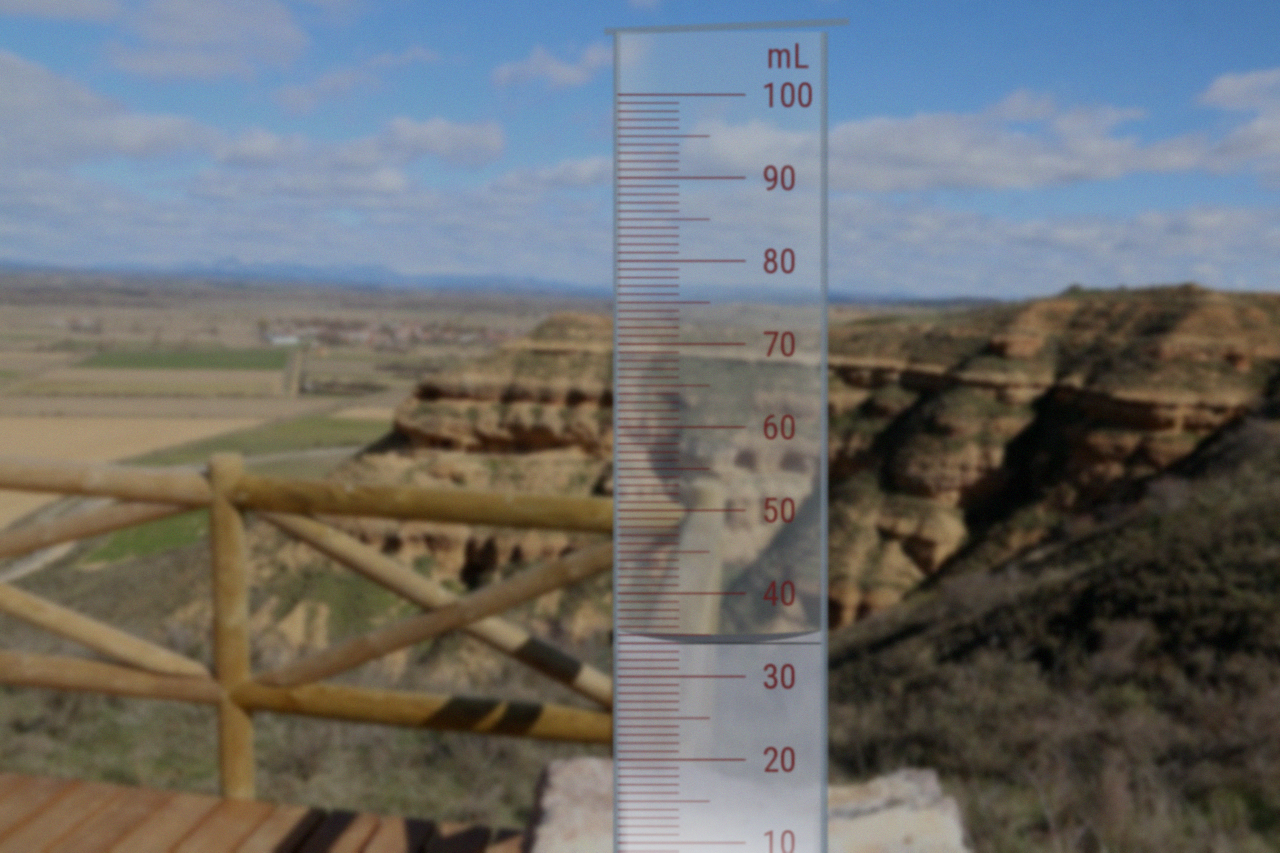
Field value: 34; mL
